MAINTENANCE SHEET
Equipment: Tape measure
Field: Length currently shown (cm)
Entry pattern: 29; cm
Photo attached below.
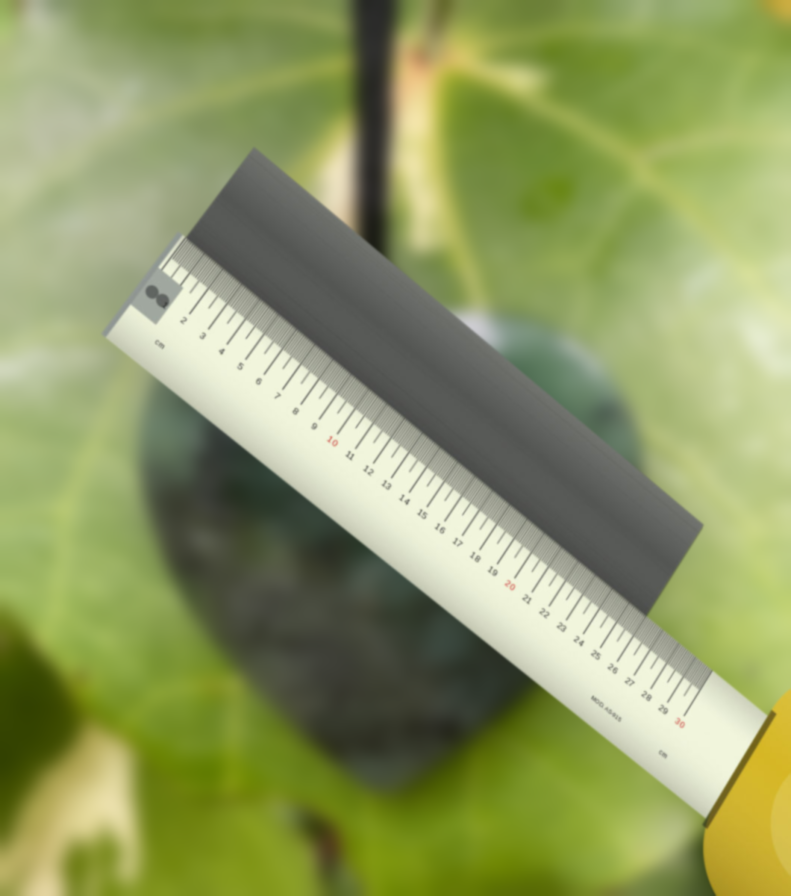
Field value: 26; cm
